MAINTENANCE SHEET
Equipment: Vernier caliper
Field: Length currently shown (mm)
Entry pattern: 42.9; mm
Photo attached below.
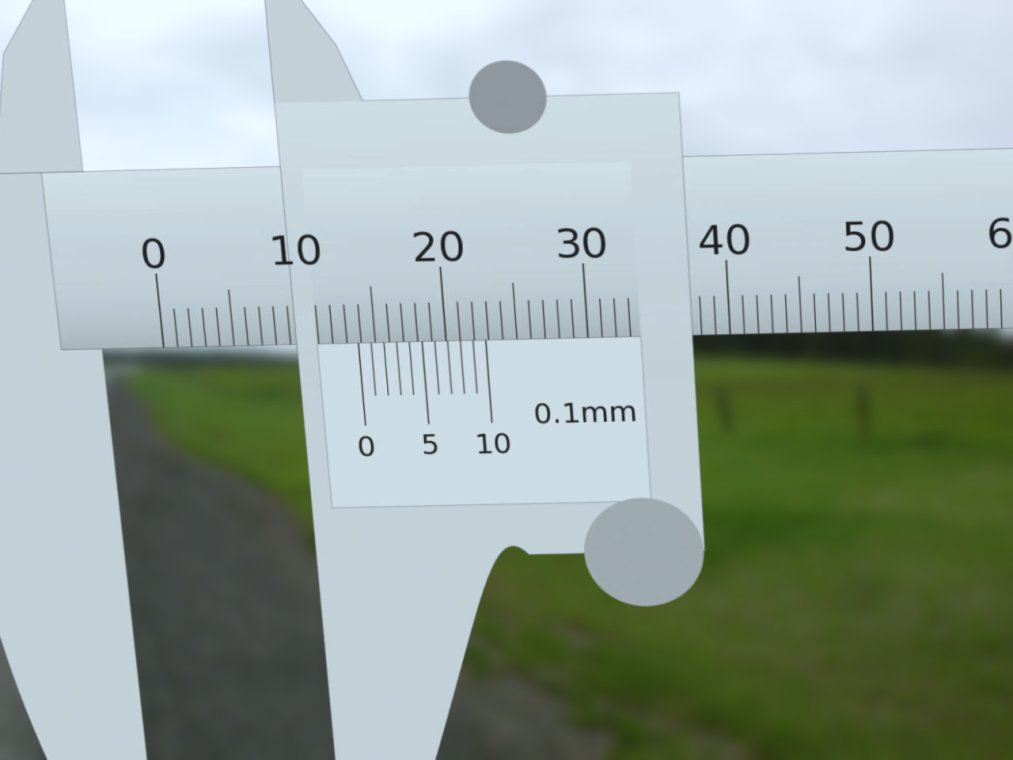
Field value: 13.8; mm
